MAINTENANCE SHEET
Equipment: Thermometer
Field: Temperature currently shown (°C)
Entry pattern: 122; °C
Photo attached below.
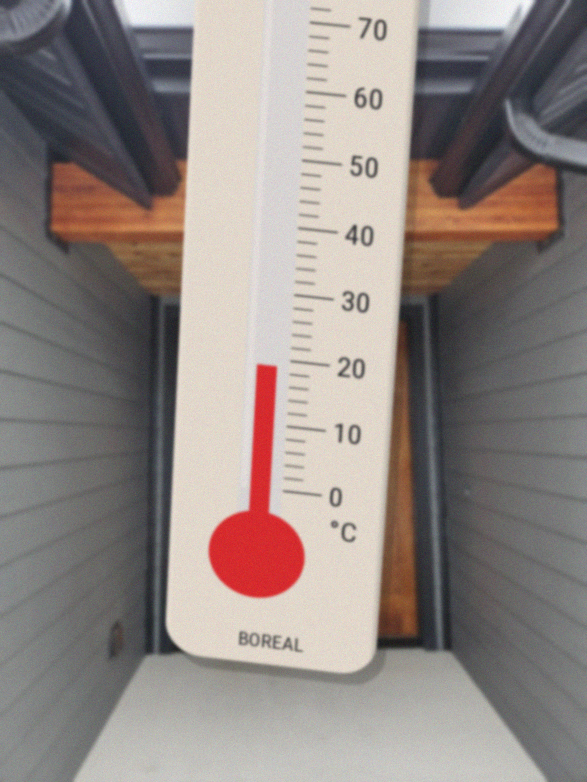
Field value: 19; °C
